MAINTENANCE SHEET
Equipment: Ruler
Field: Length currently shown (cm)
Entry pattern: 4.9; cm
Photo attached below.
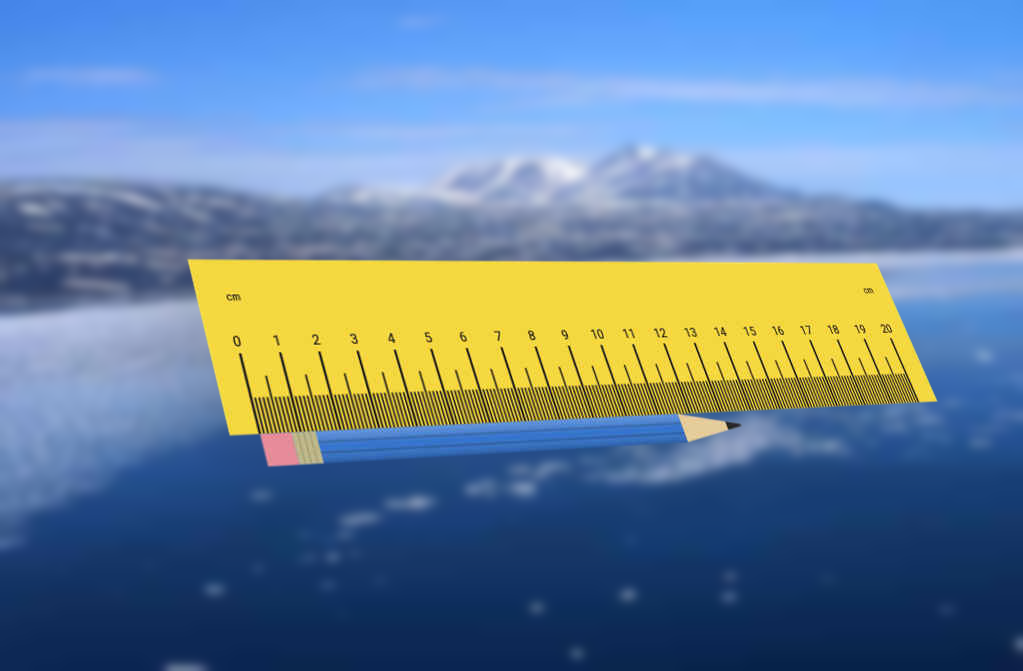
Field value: 13.5; cm
